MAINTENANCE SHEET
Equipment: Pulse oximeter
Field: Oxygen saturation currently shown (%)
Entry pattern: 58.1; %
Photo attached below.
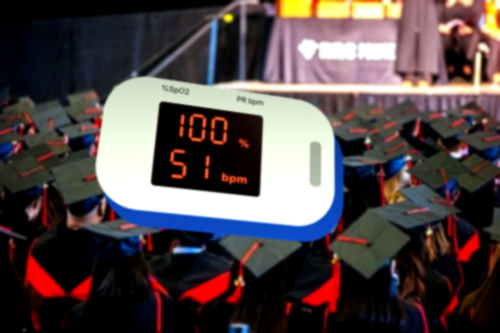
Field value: 100; %
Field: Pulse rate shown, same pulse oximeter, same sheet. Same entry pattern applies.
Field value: 51; bpm
